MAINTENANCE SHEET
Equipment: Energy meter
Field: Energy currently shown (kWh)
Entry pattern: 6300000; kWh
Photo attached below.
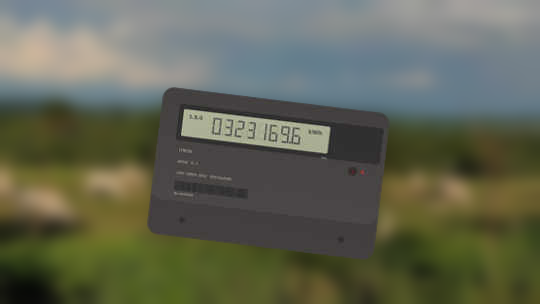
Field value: 323169.6; kWh
